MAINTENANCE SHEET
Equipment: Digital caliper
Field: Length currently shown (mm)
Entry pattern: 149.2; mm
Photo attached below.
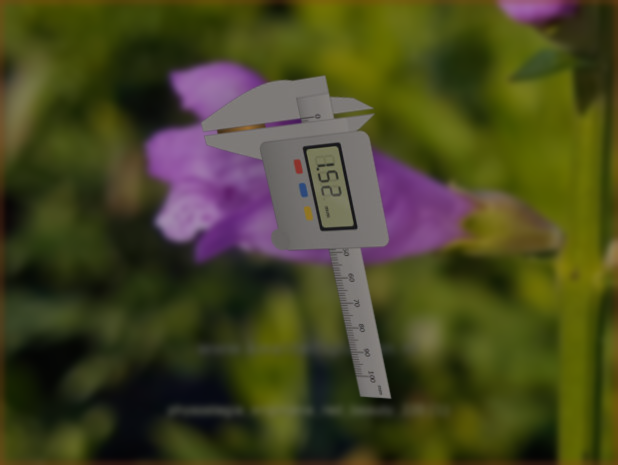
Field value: 1.52; mm
